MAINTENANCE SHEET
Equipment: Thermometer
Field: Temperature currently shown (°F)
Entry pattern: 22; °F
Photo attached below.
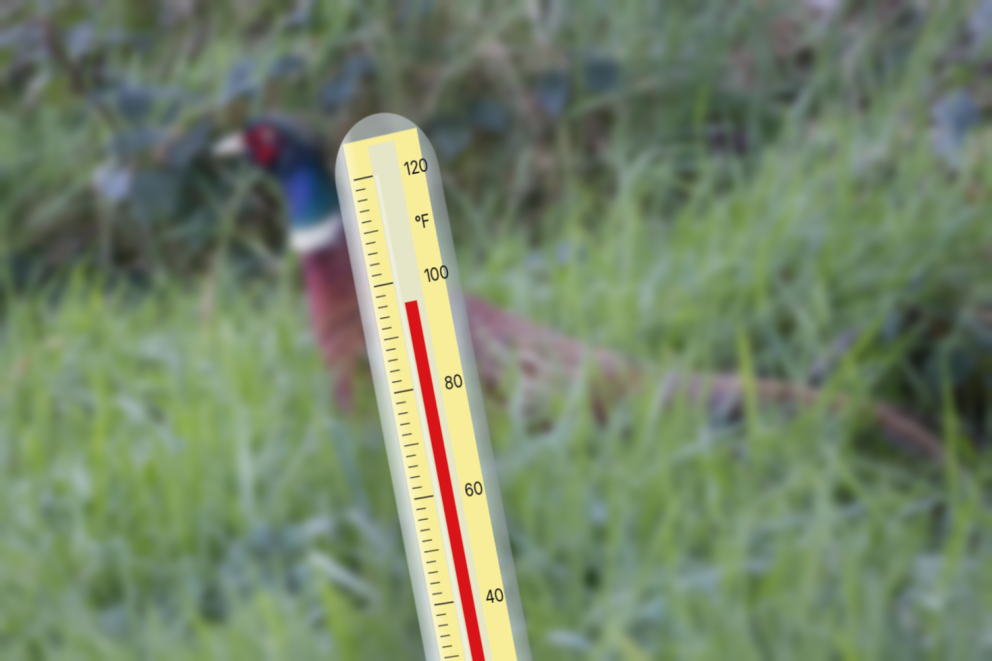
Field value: 96; °F
